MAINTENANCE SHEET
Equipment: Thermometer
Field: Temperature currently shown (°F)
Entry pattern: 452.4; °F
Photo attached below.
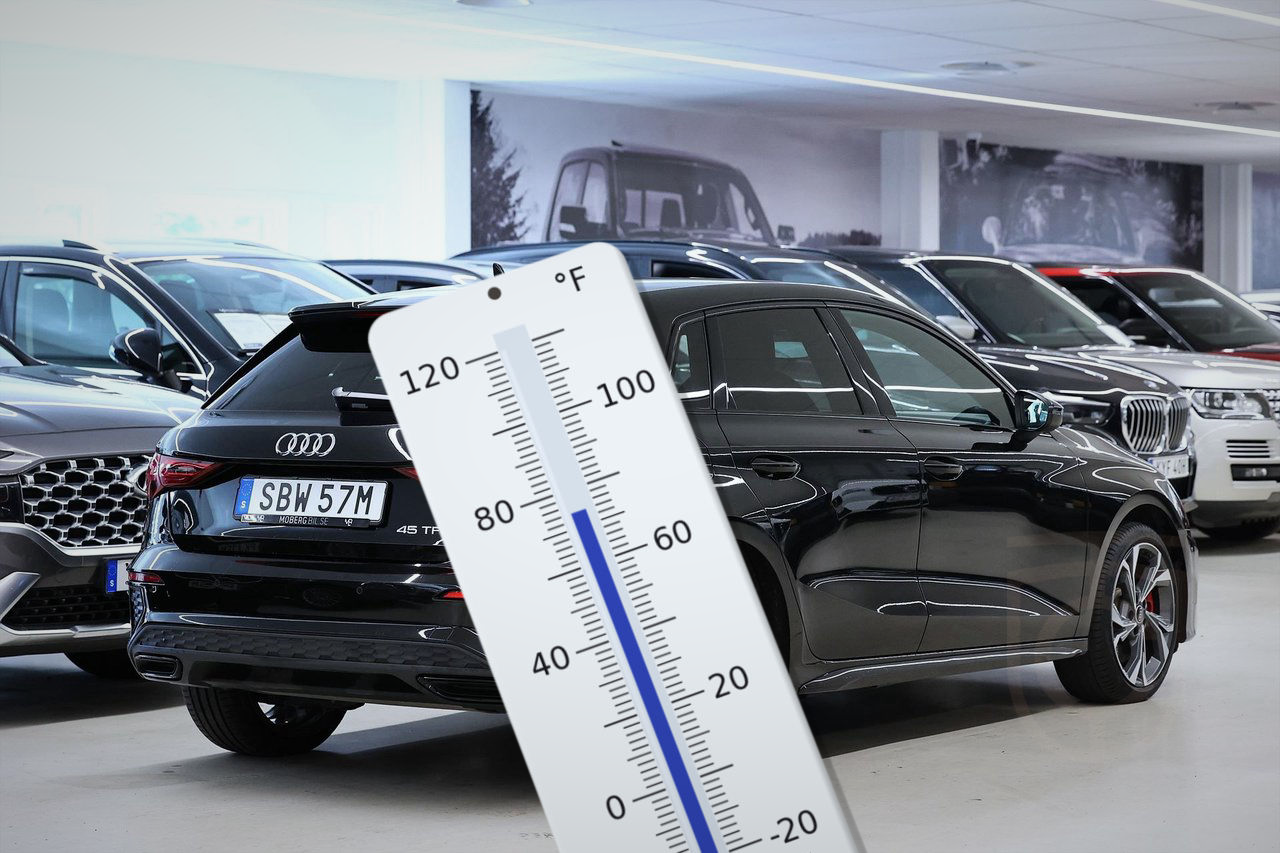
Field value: 74; °F
